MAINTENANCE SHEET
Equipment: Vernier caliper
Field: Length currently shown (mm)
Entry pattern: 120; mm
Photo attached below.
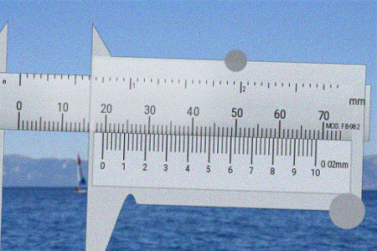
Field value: 19.5; mm
